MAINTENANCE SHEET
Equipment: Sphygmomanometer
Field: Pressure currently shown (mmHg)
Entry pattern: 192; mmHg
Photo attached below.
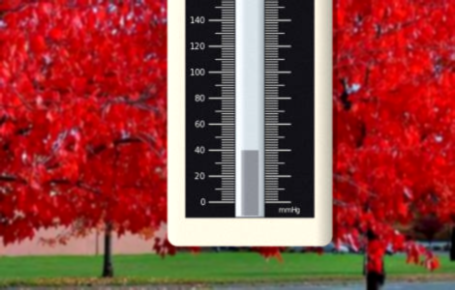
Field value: 40; mmHg
